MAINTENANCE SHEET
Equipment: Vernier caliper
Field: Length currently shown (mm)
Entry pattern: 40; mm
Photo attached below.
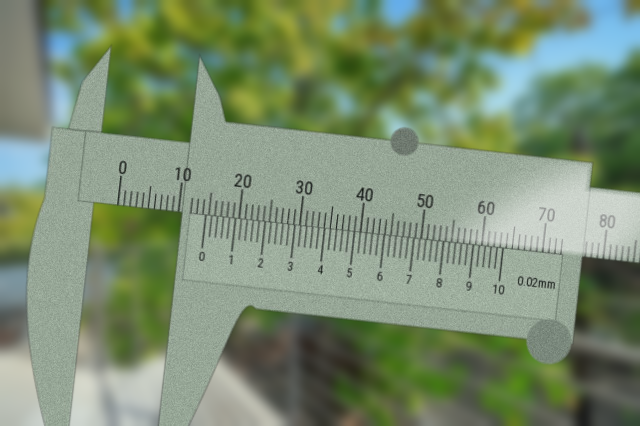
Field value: 14.5; mm
